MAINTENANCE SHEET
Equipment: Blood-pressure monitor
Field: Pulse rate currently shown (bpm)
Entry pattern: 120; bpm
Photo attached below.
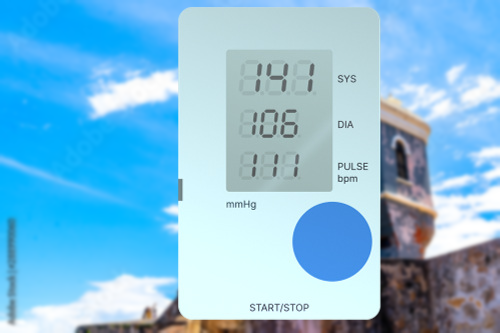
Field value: 111; bpm
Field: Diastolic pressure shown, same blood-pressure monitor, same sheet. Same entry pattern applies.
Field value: 106; mmHg
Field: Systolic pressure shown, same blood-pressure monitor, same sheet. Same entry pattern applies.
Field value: 141; mmHg
